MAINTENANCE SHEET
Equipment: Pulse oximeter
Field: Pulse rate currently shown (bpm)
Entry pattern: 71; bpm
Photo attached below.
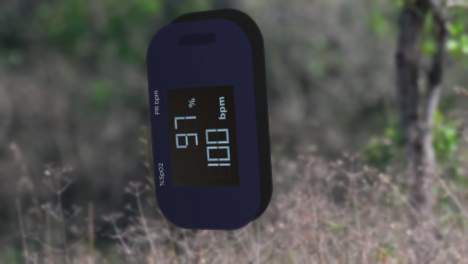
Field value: 100; bpm
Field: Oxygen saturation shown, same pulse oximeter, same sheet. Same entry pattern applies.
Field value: 97; %
